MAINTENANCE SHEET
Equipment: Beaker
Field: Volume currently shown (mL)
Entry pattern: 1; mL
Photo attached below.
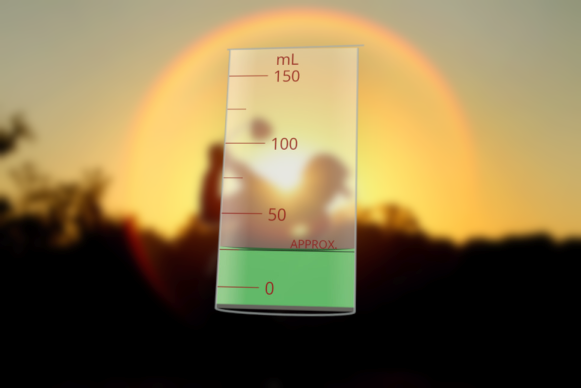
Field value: 25; mL
